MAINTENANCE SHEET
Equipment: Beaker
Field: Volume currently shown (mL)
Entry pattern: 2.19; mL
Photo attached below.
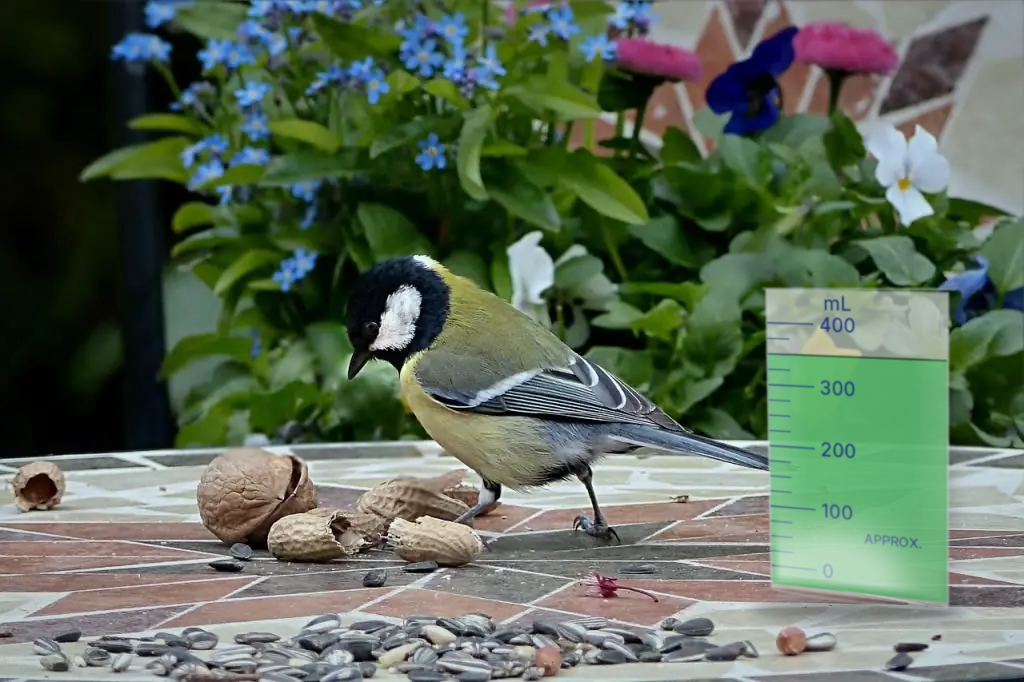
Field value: 350; mL
